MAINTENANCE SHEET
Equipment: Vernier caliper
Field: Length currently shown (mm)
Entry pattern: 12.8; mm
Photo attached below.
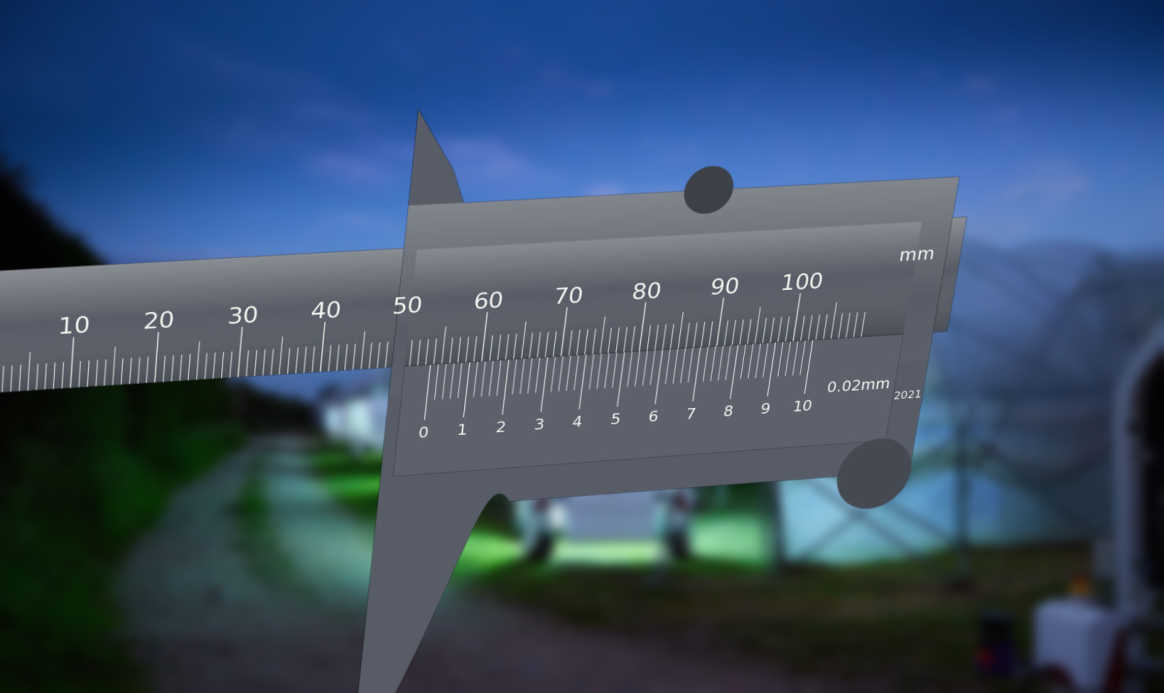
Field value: 53.6; mm
